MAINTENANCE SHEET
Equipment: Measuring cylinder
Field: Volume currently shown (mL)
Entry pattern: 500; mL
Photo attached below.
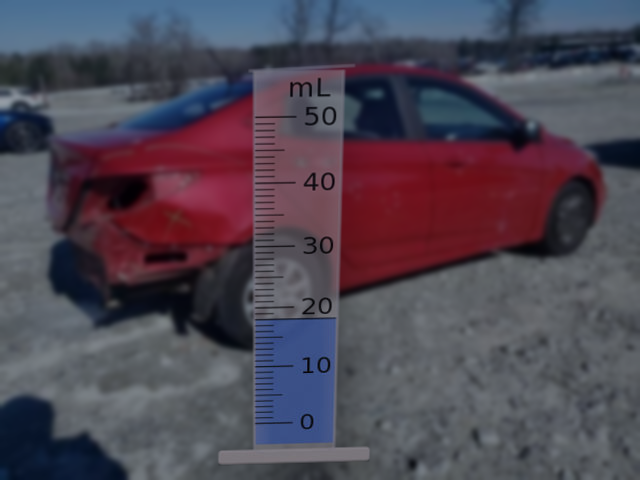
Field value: 18; mL
